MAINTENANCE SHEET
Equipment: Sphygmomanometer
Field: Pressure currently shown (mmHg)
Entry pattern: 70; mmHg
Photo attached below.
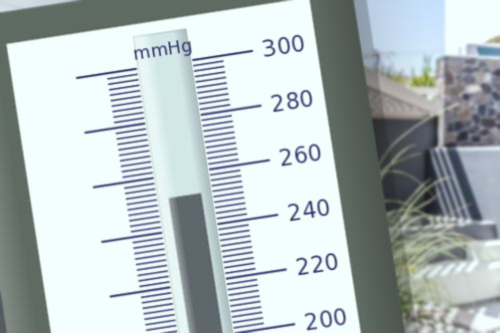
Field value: 252; mmHg
